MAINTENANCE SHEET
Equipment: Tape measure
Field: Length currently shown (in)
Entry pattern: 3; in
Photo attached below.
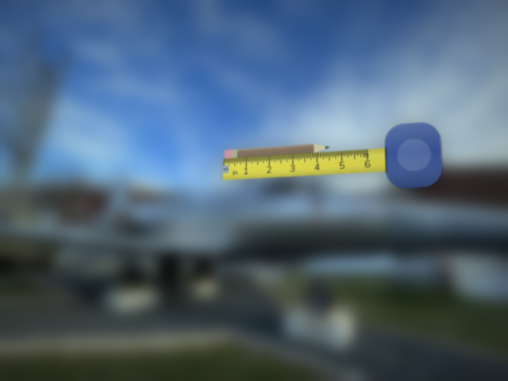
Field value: 4.5; in
